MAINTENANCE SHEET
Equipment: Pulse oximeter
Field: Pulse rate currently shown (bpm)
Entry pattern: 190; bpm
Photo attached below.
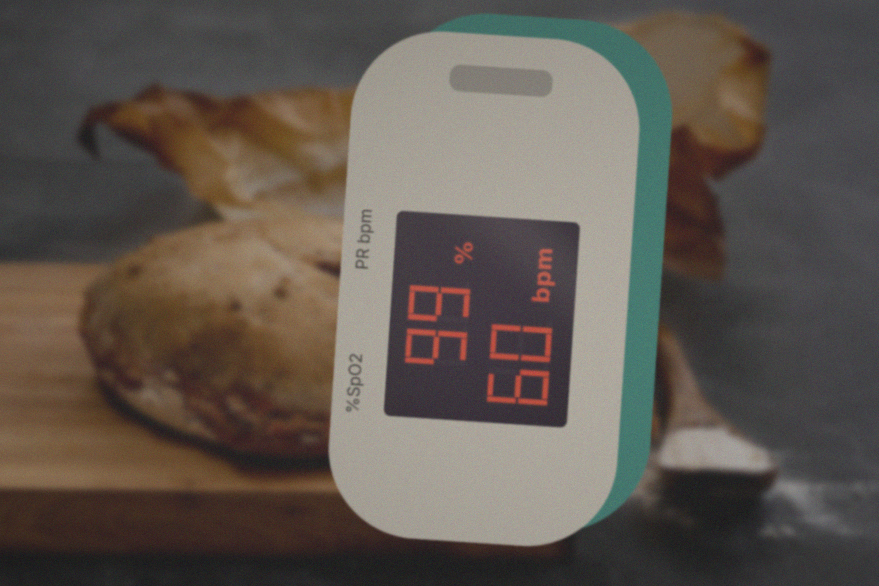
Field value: 60; bpm
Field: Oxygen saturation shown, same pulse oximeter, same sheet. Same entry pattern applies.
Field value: 99; %
